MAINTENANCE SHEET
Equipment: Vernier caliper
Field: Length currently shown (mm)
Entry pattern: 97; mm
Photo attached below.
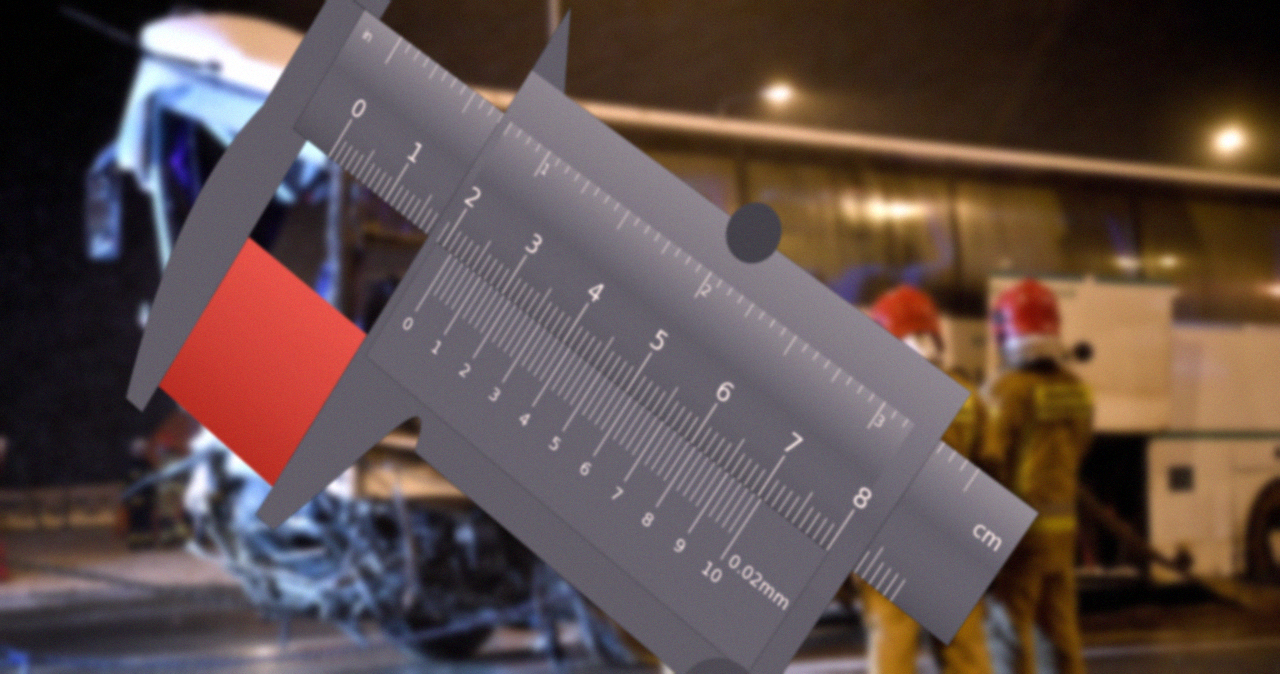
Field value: 21.5; mm
